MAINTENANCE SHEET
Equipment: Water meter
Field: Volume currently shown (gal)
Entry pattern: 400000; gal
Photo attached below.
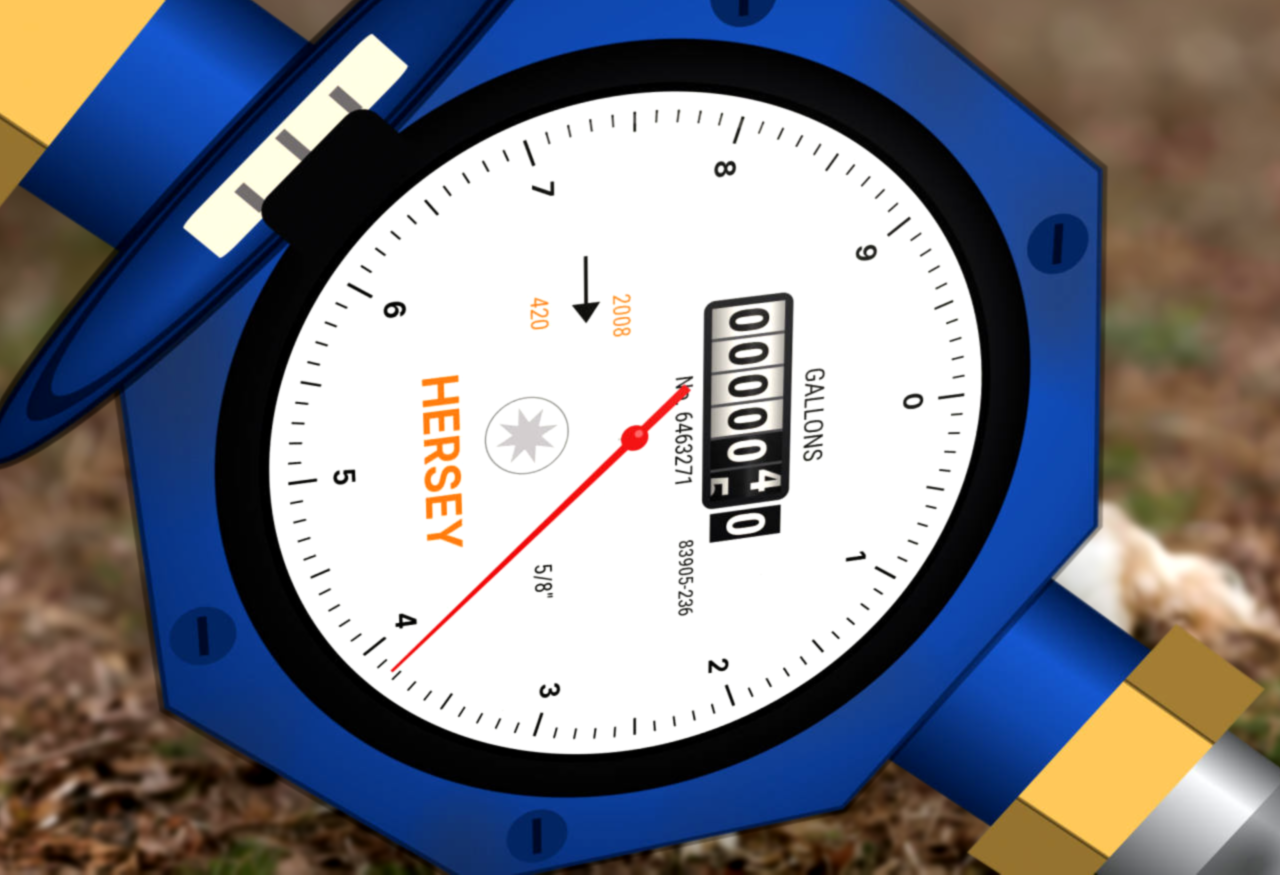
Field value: 43.8; gal
